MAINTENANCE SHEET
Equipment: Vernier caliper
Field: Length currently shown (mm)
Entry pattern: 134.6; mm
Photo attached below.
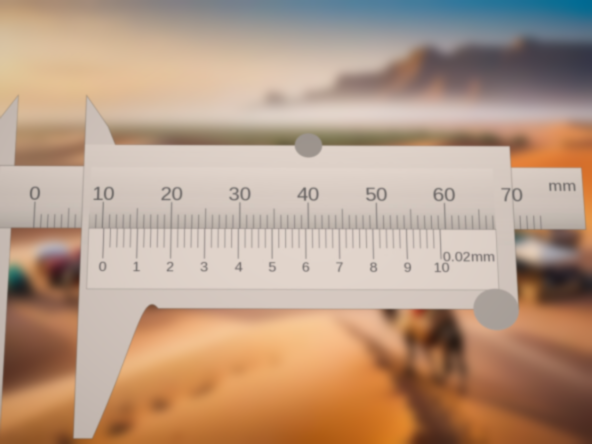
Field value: 10.2; mm
